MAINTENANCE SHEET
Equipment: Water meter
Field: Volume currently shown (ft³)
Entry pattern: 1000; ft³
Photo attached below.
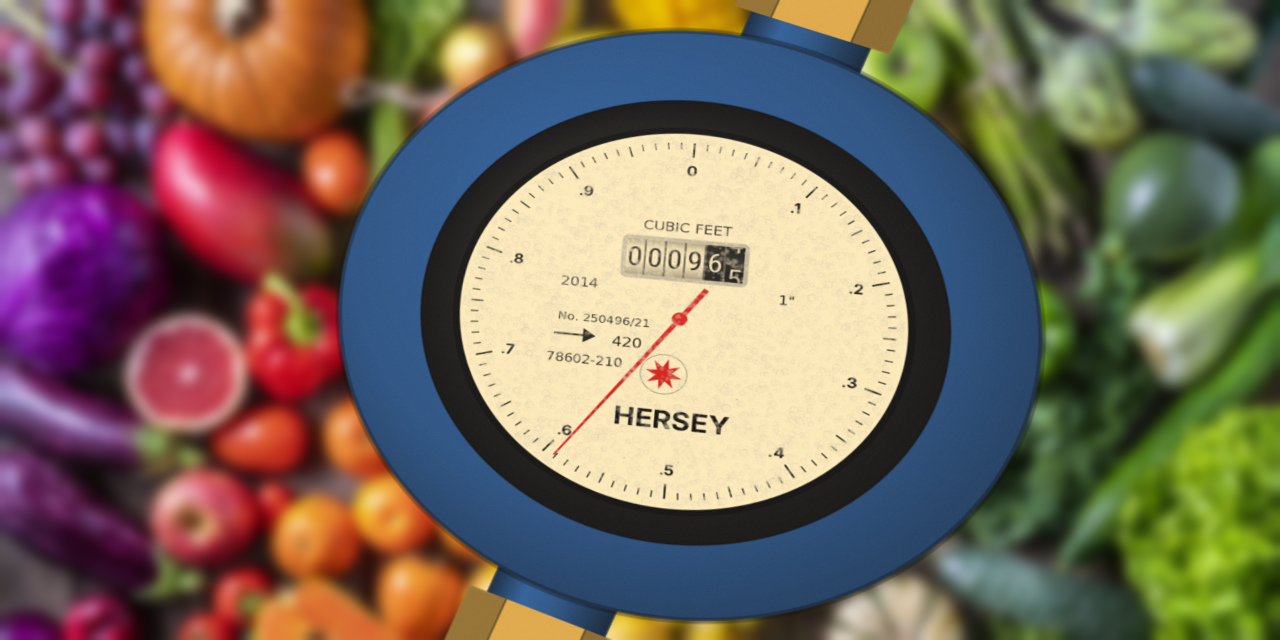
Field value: 964.59; ft³
